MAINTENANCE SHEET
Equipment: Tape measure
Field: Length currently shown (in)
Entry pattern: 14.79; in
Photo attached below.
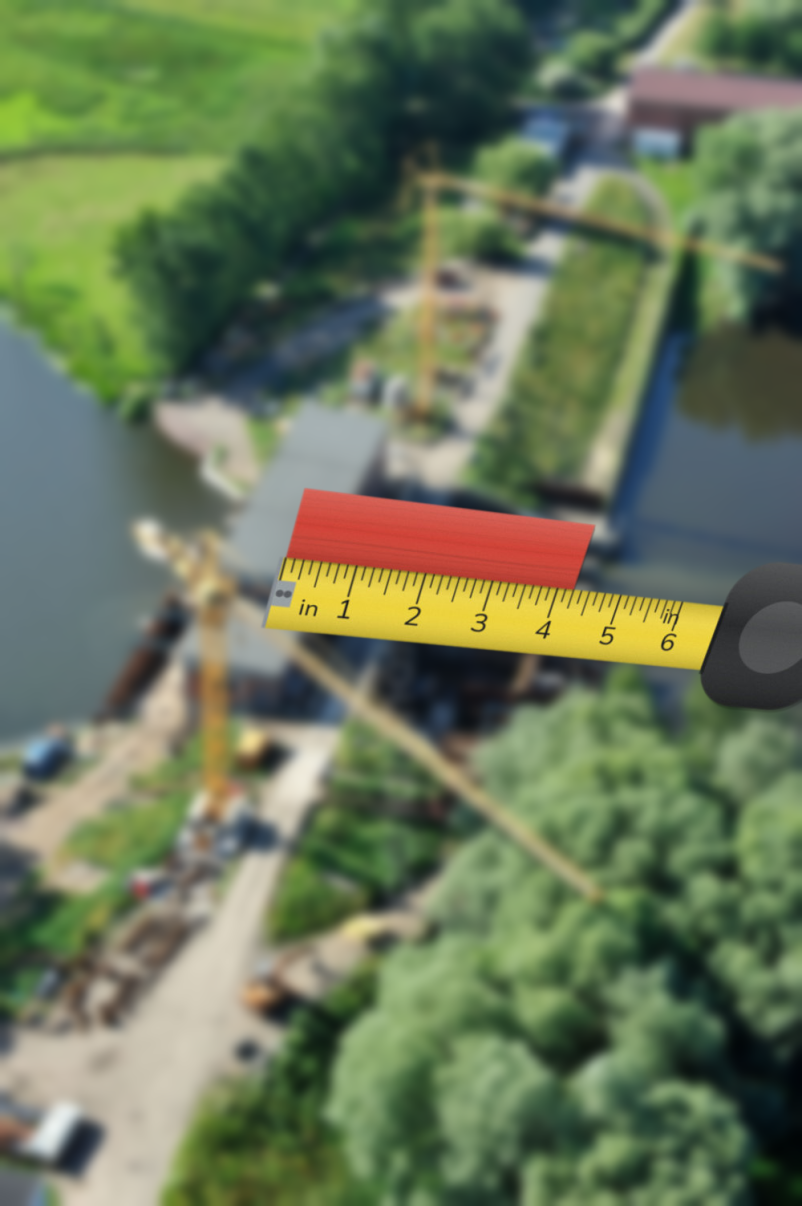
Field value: 4.25; in
